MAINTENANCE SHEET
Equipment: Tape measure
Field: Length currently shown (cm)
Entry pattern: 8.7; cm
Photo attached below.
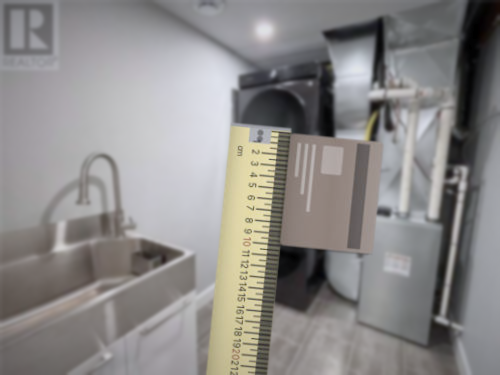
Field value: 10; cm
